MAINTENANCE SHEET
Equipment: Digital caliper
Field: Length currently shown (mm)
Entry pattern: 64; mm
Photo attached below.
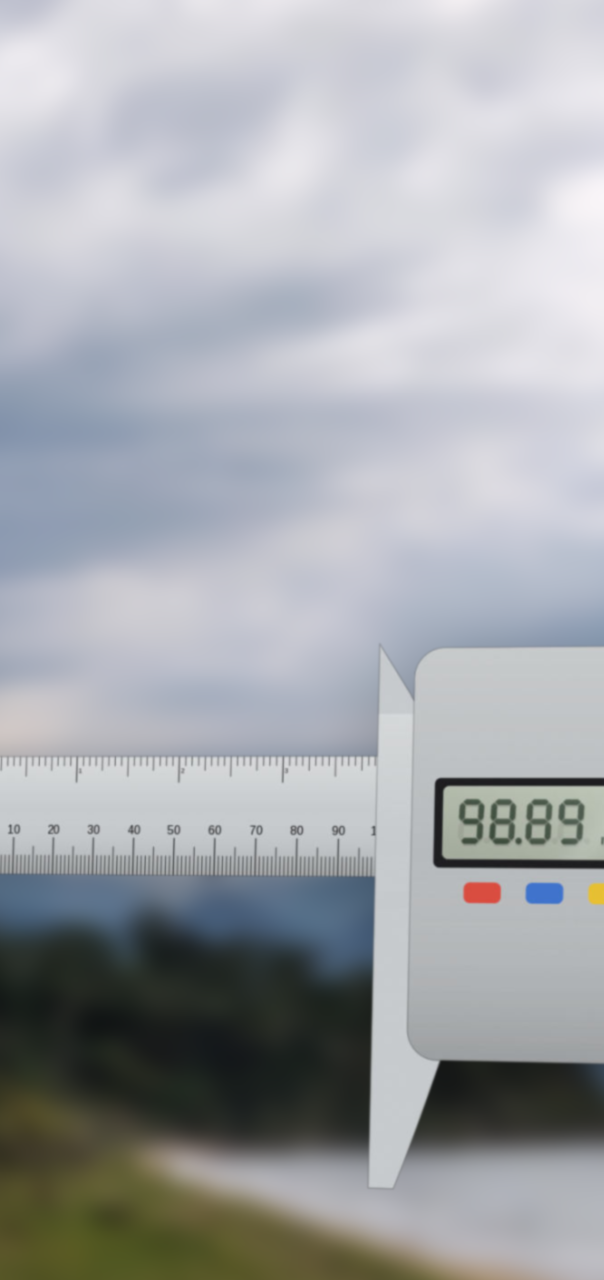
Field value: 98.89; mm
